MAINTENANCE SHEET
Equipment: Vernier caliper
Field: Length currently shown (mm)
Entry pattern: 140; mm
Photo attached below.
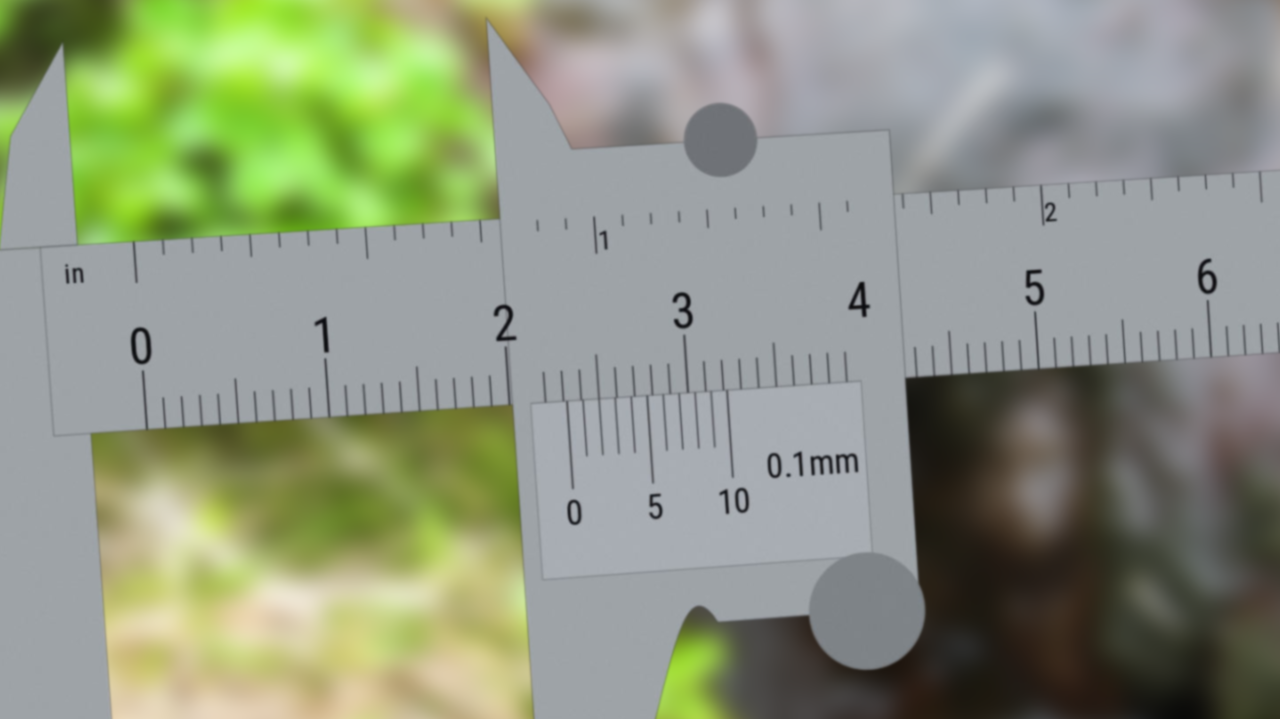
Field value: 23.2; mm
